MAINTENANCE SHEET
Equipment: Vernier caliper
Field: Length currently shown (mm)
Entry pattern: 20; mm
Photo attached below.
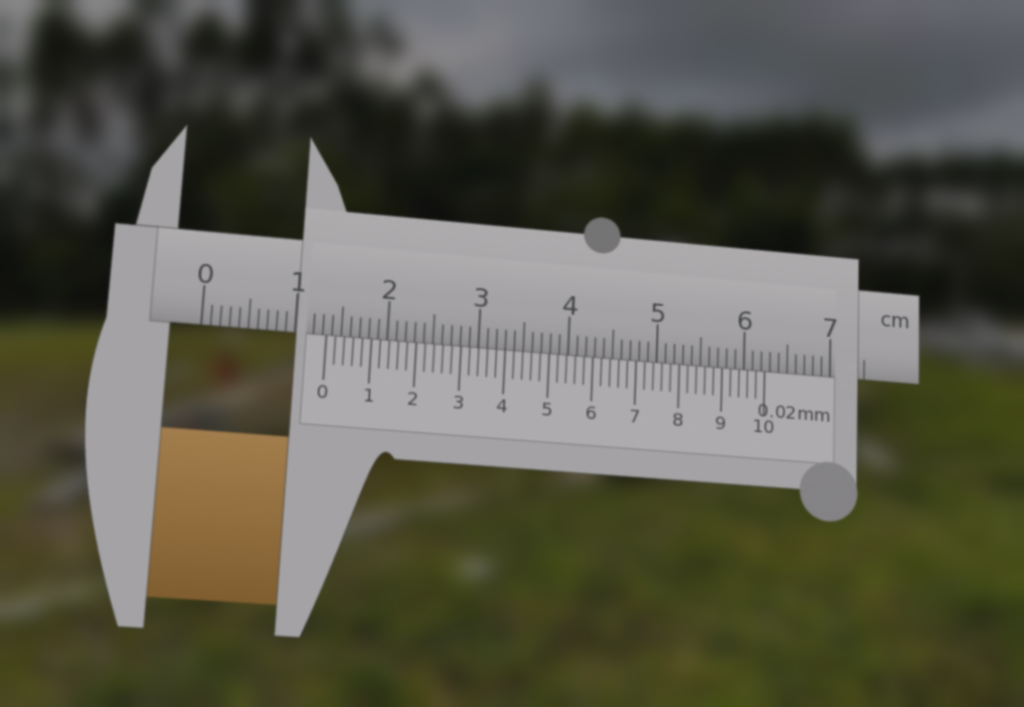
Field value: 13.4; mm
